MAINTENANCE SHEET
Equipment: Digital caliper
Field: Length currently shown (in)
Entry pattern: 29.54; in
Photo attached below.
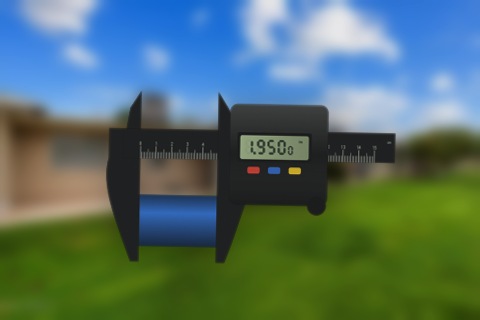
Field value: 1.9500; in
